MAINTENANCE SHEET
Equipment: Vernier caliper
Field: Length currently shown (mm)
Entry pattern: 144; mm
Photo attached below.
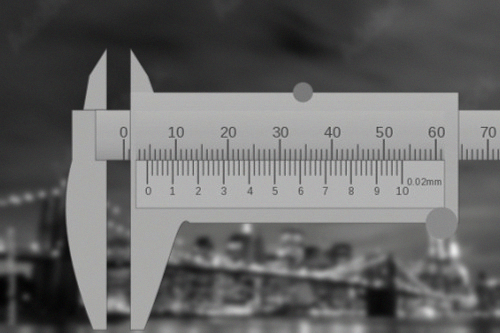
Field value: 4.5; mm
